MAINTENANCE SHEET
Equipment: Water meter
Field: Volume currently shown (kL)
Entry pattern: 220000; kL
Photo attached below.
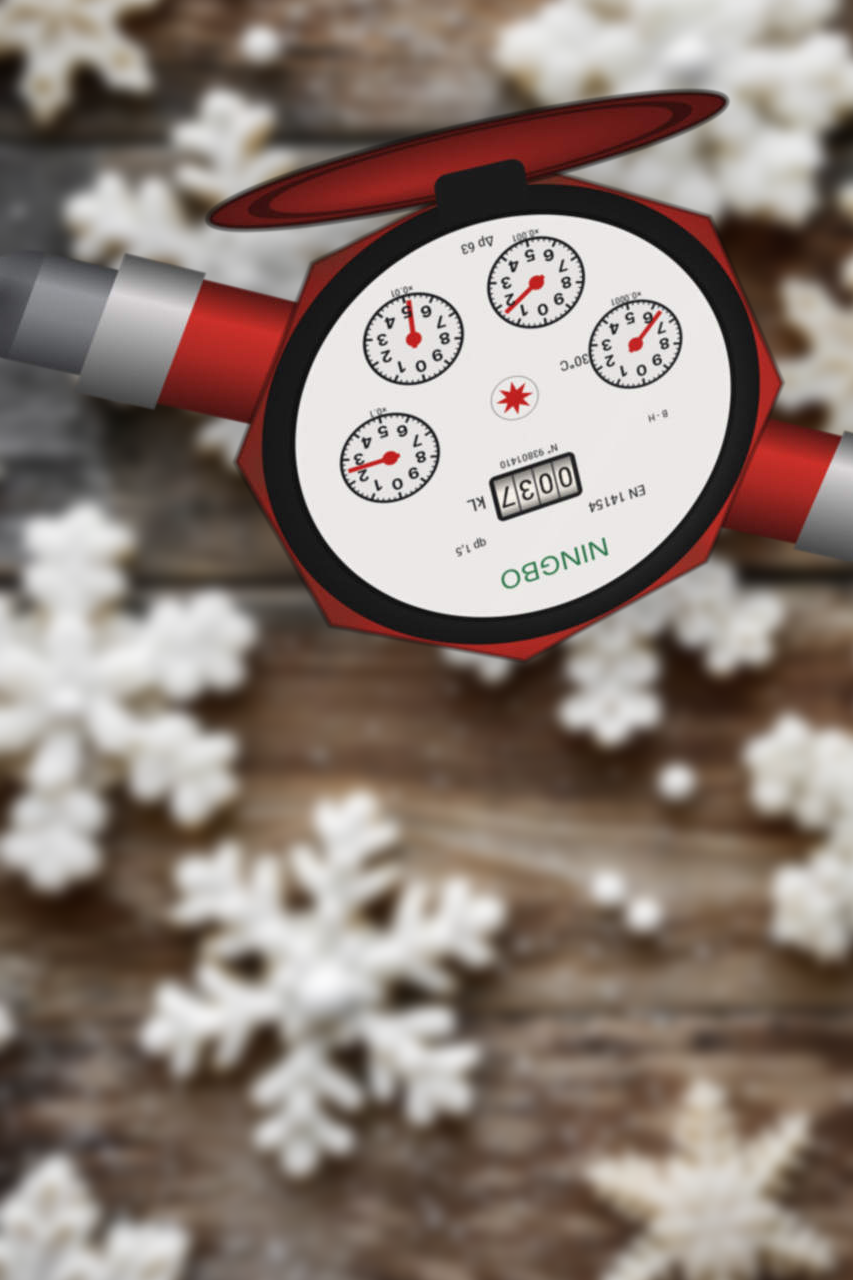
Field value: 37.2516; kL
